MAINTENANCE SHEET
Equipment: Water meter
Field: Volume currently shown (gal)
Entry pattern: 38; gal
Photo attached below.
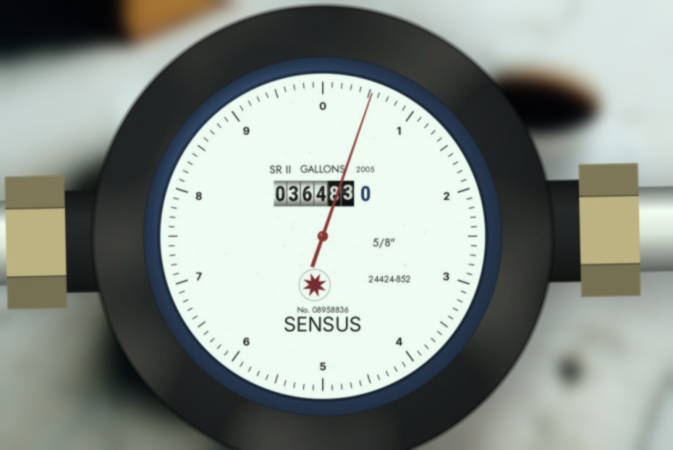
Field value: 364830.5; gal
